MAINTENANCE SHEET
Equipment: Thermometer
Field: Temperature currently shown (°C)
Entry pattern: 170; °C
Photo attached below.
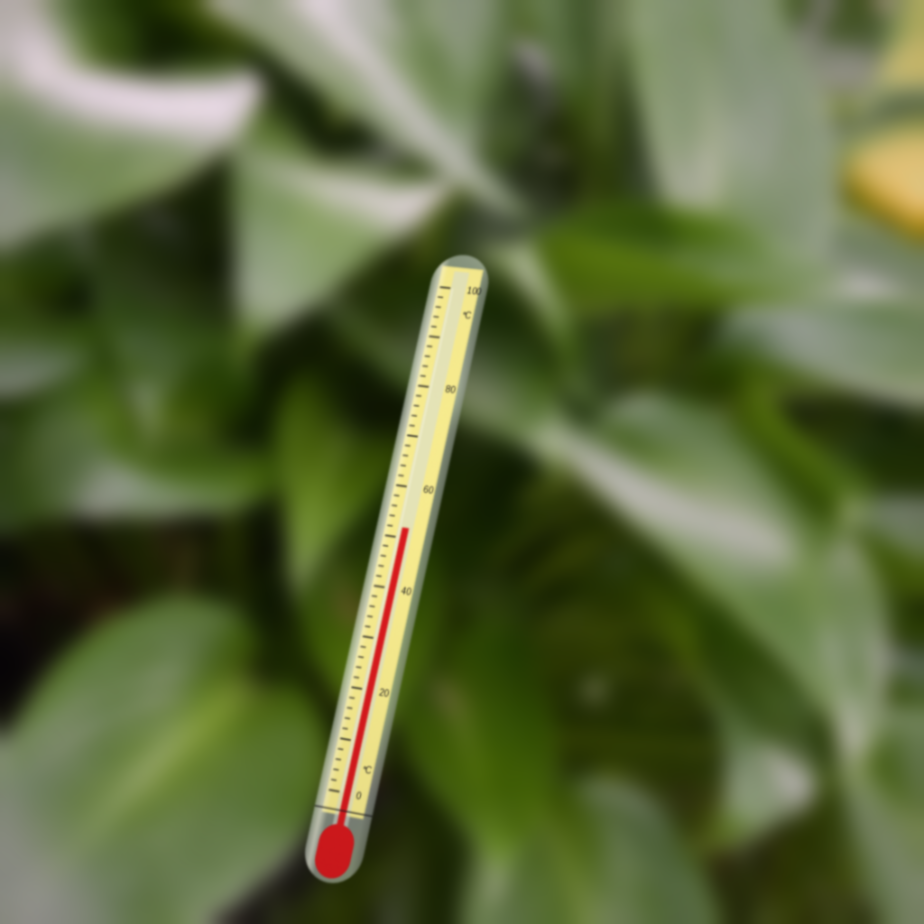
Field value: 52; °C
